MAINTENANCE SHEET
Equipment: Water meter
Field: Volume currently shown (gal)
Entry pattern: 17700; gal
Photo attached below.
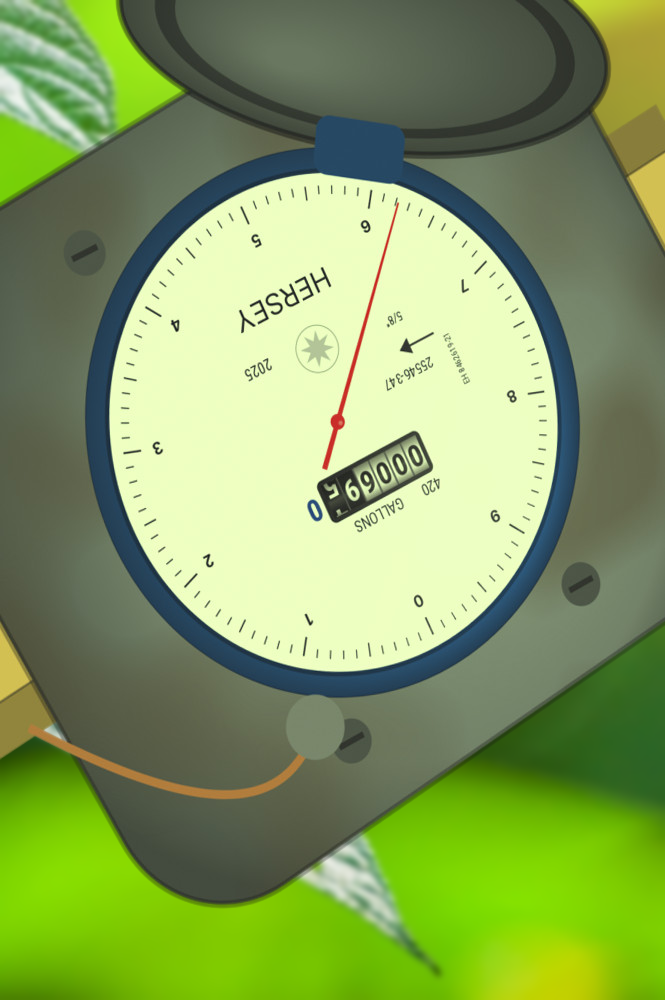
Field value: 6946.2; gal
